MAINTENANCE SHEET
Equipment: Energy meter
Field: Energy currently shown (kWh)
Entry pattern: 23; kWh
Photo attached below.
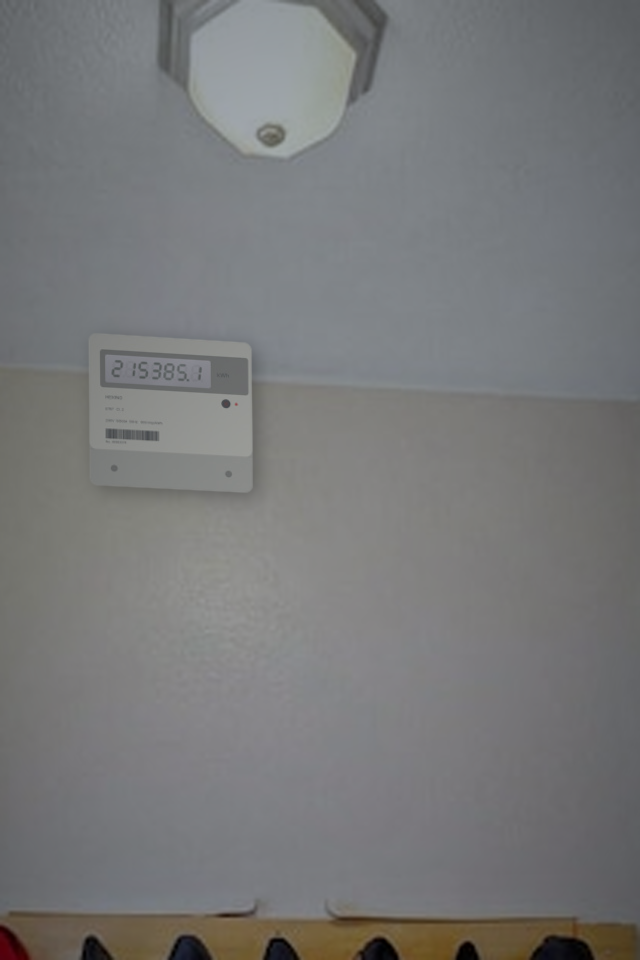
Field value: 215385.1; kWh
